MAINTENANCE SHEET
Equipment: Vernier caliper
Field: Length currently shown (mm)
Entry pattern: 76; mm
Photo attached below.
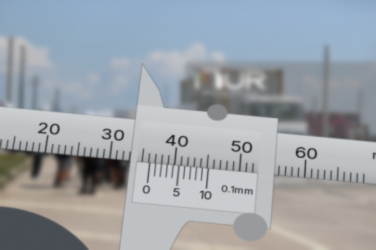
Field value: 36.2; mm
